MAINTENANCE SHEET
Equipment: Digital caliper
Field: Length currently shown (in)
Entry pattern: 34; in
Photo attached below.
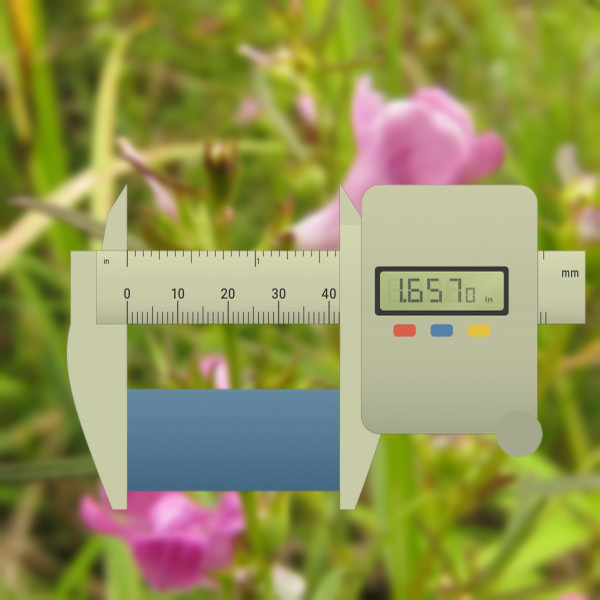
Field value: 1.6570; in
